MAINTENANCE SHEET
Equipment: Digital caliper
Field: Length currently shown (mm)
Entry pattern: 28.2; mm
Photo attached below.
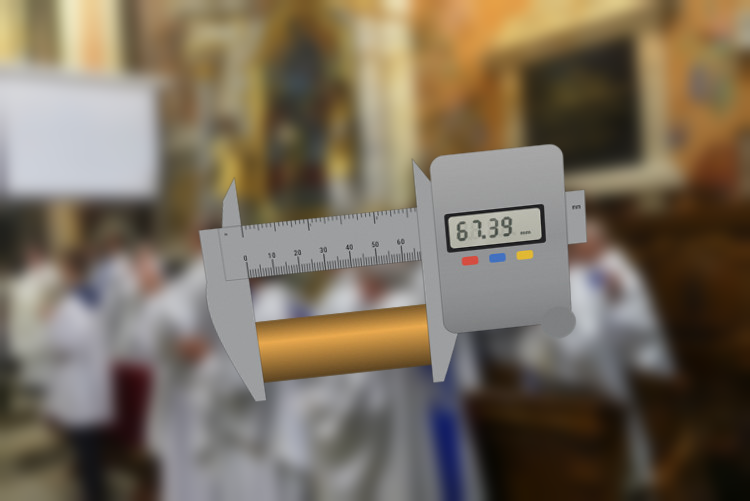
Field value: 67.39; mm
